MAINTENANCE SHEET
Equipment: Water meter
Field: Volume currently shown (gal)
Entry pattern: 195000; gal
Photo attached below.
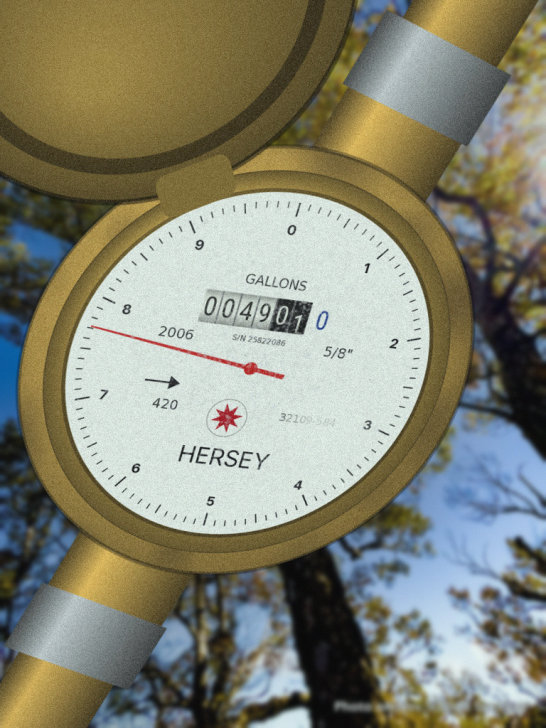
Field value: 49007.7; gal
